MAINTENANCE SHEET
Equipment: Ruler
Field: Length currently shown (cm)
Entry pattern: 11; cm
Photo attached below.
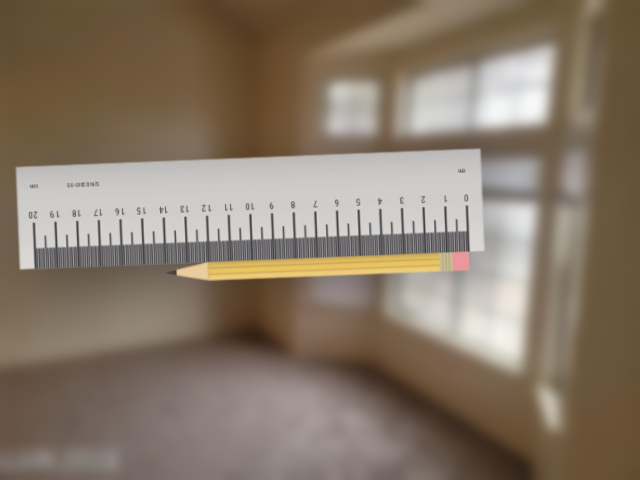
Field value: 14; cm
